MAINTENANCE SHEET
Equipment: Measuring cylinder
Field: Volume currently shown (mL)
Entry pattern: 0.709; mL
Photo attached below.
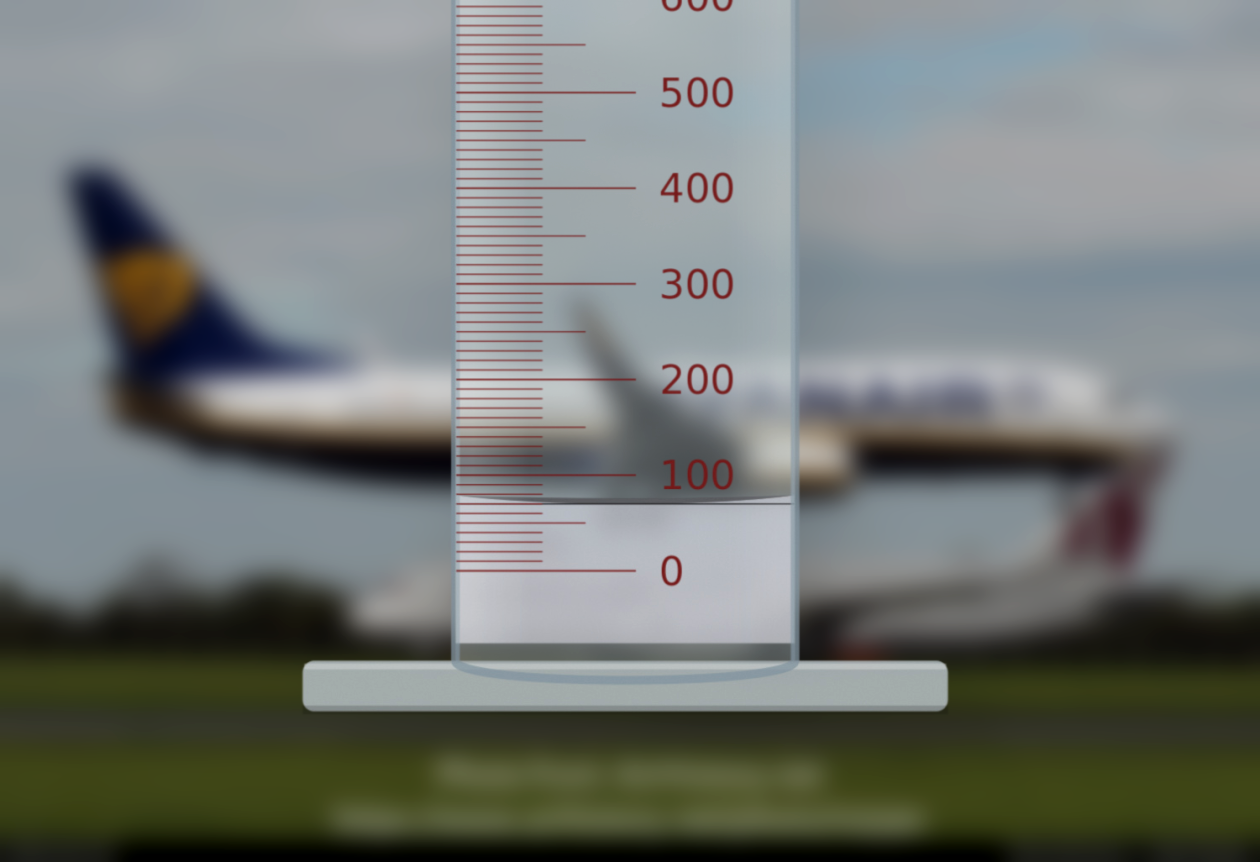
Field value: 70; mL
